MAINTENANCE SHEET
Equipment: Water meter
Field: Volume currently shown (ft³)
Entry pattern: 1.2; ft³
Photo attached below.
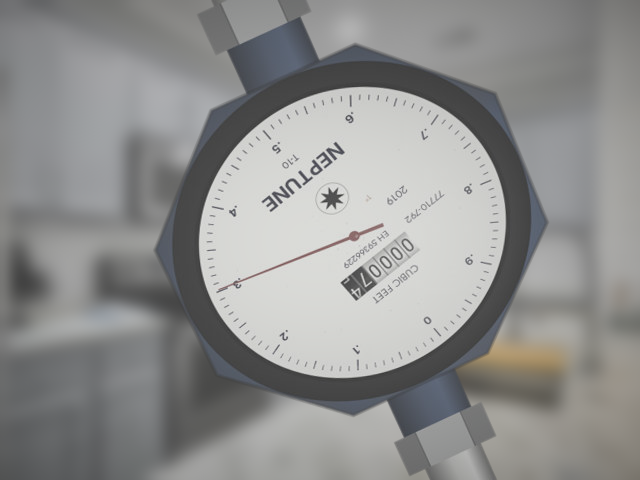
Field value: 74.30; ft³
